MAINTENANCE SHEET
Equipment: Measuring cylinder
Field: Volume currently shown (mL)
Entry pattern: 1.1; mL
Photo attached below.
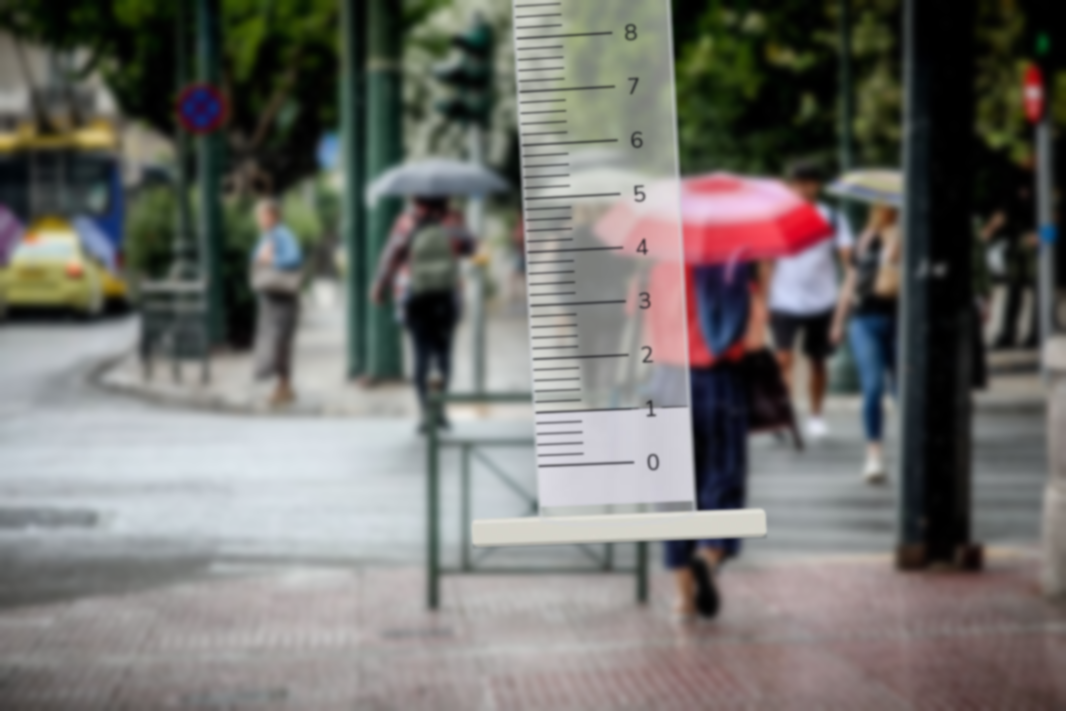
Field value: 1; mL
